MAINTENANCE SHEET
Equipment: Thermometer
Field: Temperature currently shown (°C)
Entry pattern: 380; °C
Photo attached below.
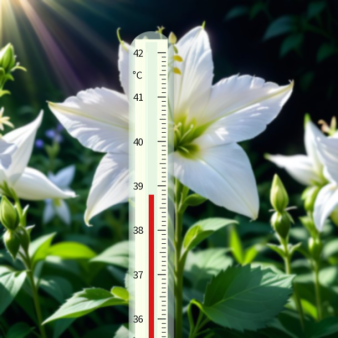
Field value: 38.8; °C
